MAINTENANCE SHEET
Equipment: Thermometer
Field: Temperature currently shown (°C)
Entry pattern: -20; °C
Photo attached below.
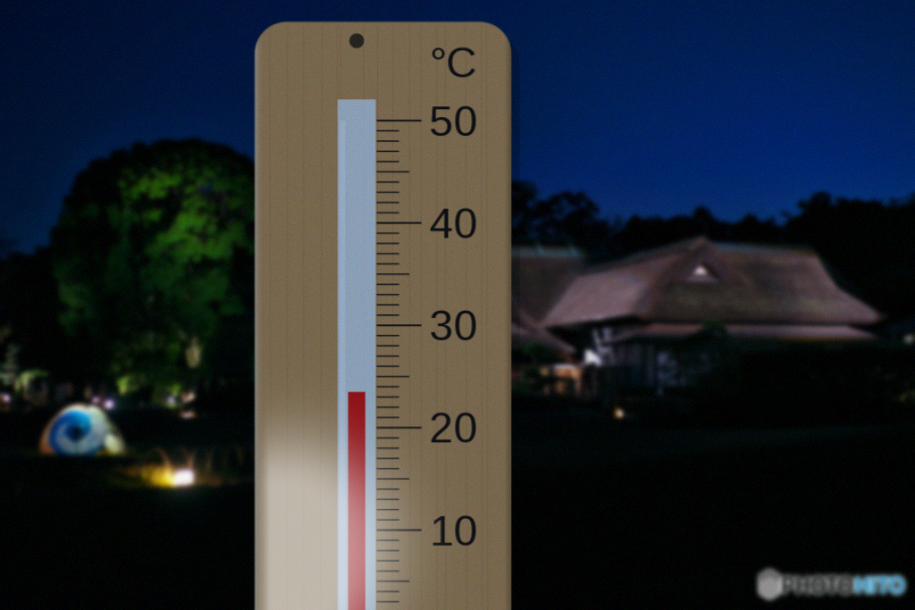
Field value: 23.5; °C
